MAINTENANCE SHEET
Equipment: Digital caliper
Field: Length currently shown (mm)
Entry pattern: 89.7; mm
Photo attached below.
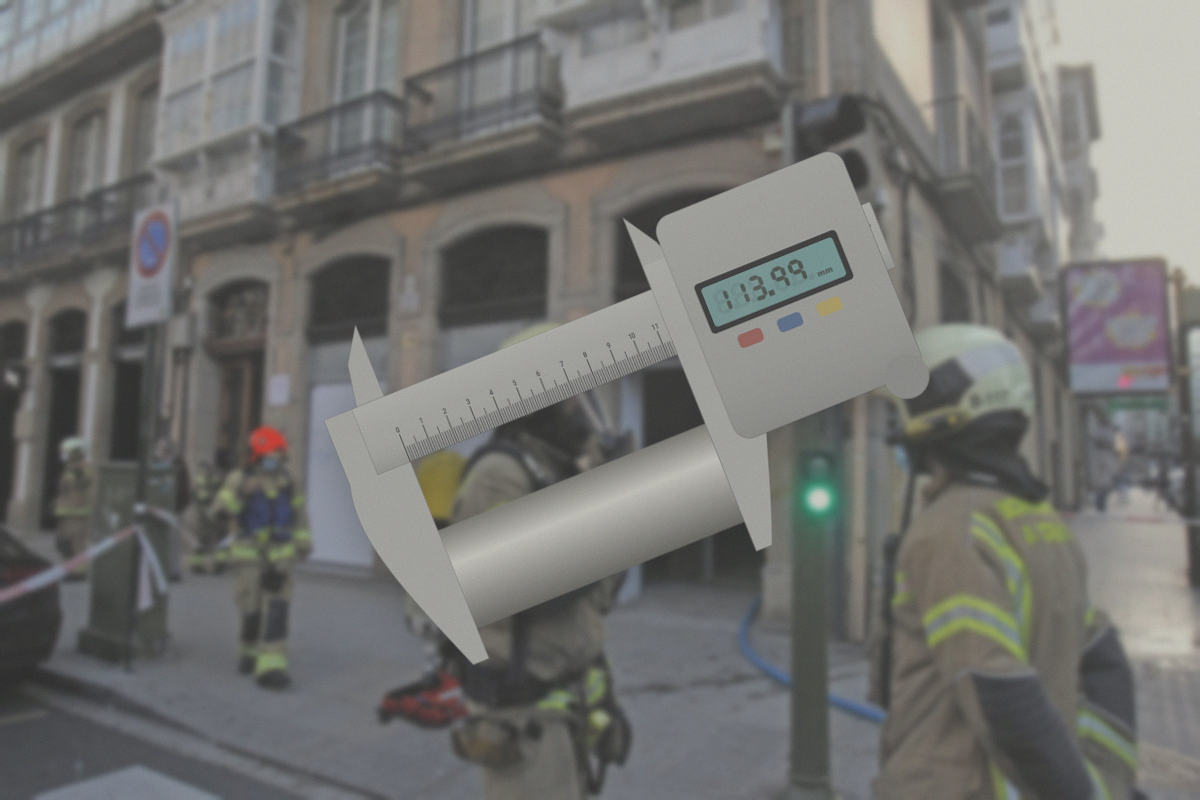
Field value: 113.99; mm
